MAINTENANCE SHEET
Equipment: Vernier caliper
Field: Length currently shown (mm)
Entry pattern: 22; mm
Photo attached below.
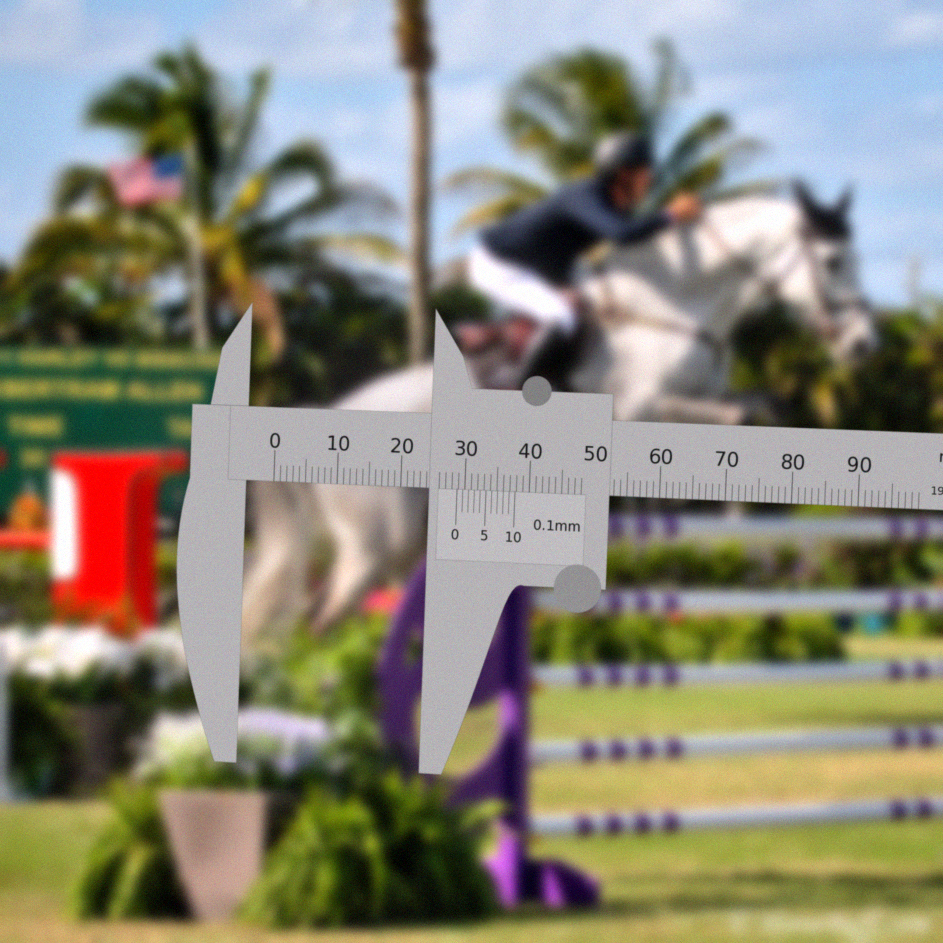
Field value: 28.8; mm
